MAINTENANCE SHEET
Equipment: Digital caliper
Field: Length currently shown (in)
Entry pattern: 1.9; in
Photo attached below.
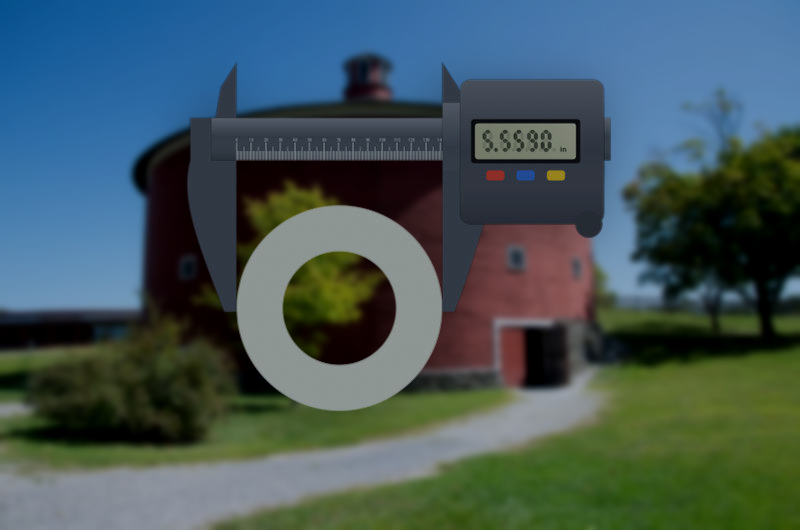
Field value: 5.5590; in
